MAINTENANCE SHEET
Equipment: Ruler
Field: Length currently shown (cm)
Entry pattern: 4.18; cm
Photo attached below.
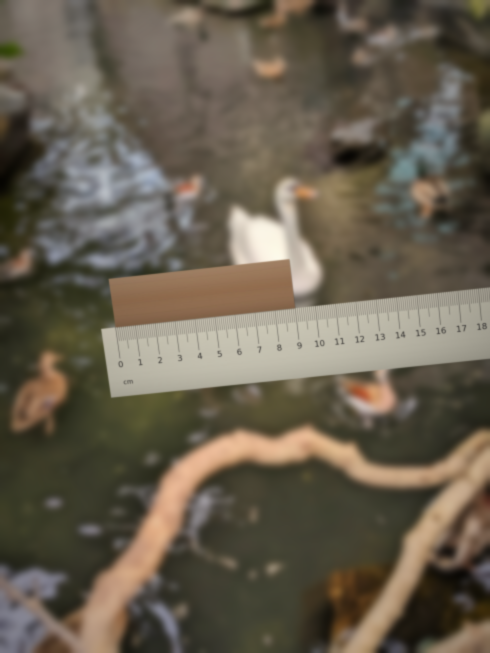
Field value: 9; cm
